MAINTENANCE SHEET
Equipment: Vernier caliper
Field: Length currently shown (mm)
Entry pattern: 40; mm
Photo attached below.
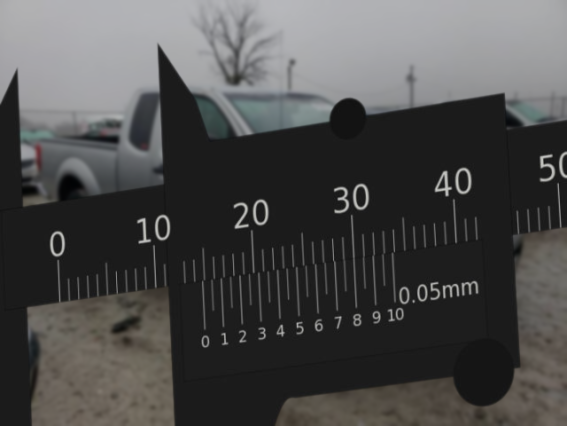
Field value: 14.8; mm
